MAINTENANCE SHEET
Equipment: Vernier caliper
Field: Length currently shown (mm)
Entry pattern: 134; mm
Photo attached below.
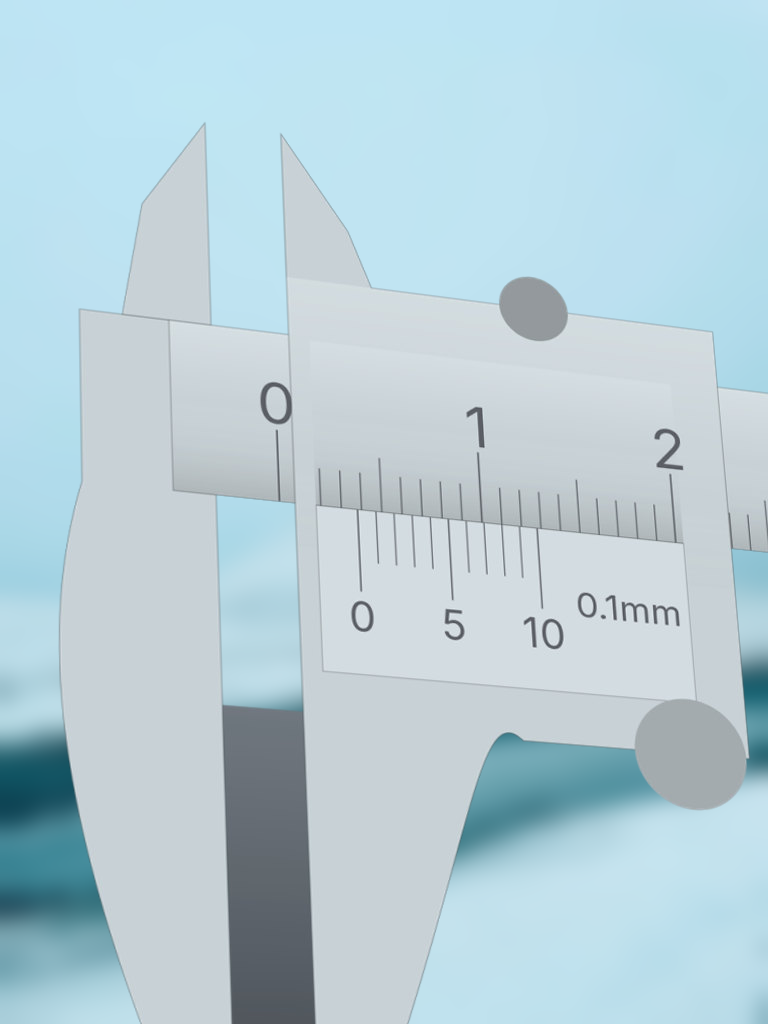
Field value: 3.8; mm
